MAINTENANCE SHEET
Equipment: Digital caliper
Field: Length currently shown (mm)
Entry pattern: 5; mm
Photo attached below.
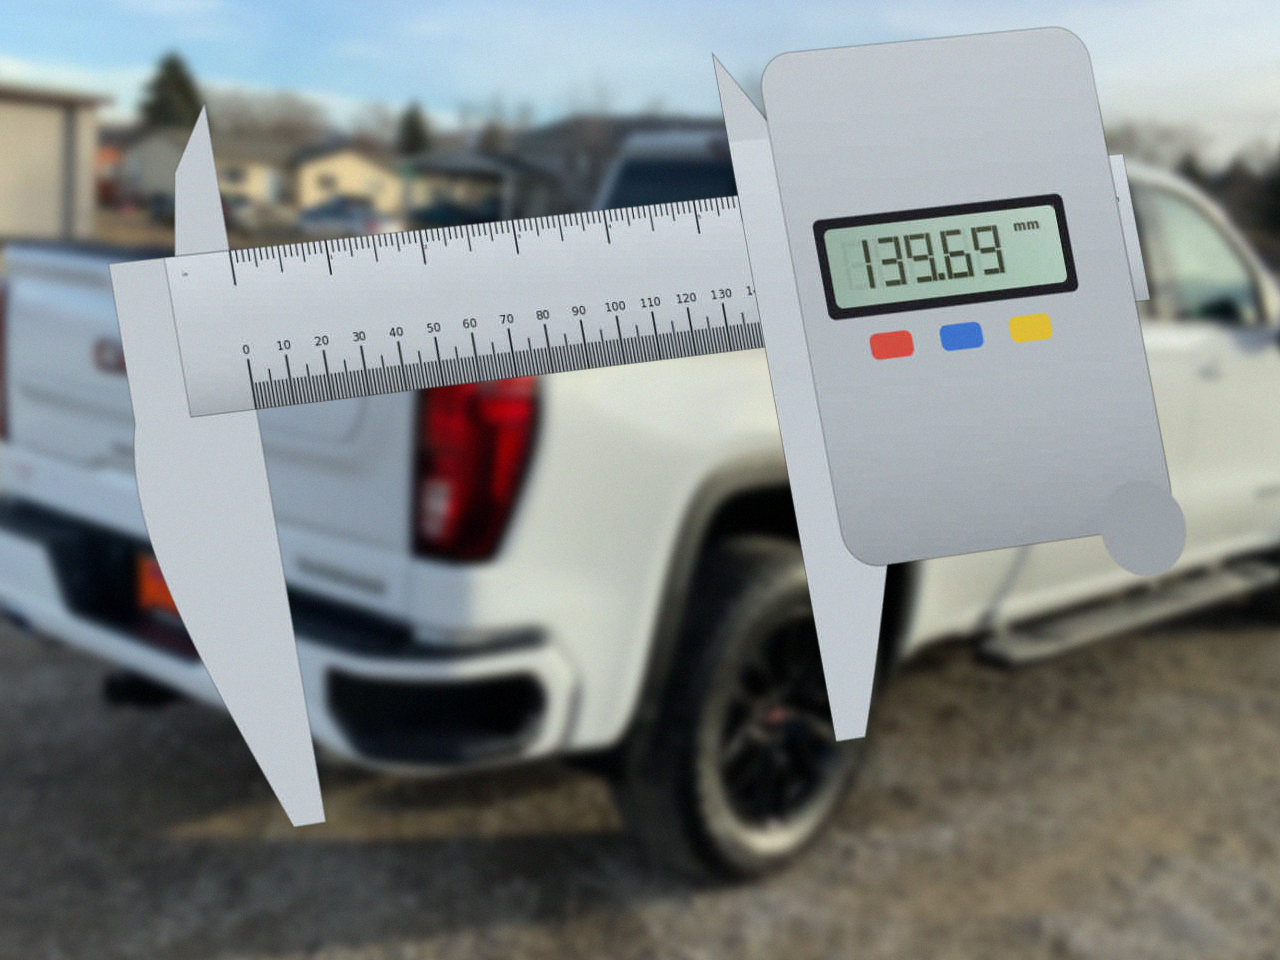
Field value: 139.69; mm
